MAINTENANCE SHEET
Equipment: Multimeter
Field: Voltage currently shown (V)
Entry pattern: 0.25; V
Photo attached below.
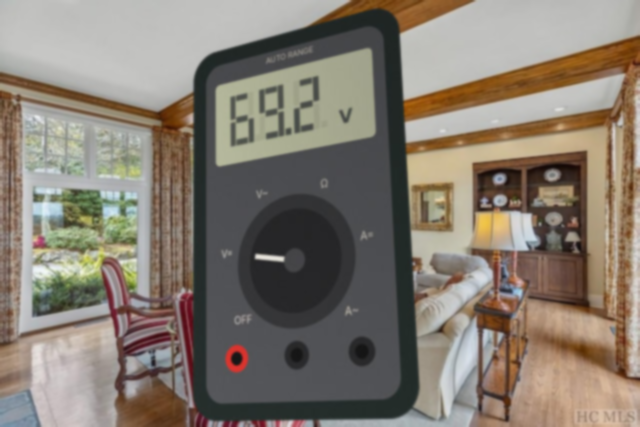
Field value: 69.2; V
